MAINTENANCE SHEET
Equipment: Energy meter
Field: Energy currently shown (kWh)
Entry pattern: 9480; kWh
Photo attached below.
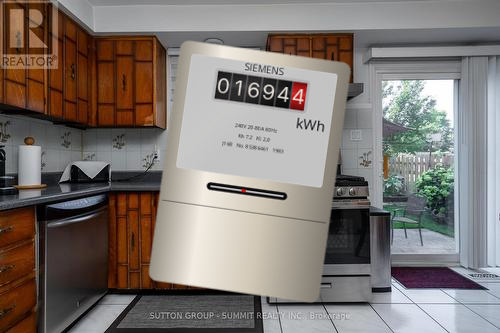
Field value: 1694.4; kWh
